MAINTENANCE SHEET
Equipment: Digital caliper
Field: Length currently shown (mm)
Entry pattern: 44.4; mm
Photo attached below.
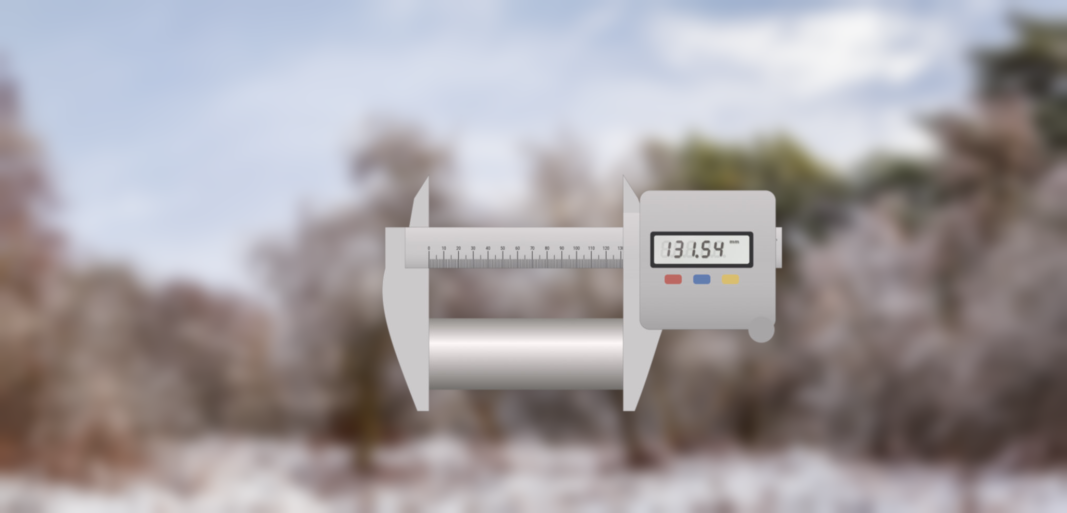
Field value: 131.54; mm
